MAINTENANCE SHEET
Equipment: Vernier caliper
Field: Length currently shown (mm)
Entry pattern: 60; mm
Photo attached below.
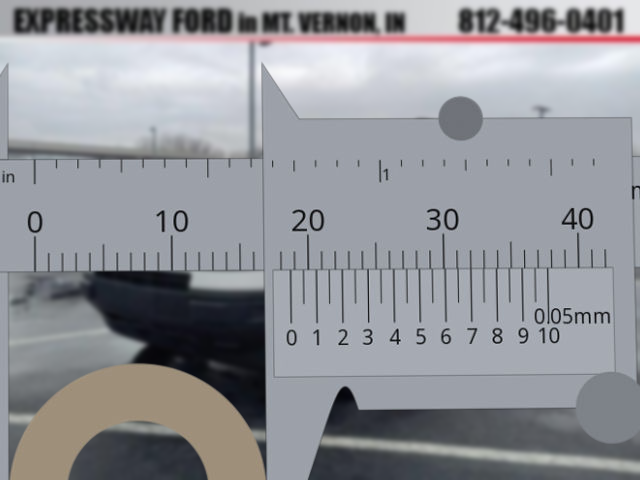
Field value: 18.7; mm
